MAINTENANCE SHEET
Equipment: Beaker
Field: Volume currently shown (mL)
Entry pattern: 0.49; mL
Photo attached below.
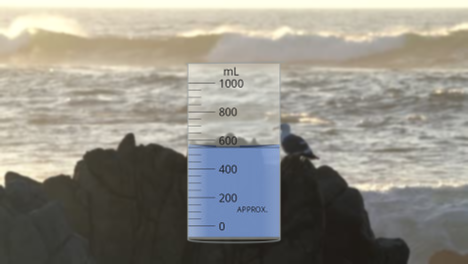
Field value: 550; mL
